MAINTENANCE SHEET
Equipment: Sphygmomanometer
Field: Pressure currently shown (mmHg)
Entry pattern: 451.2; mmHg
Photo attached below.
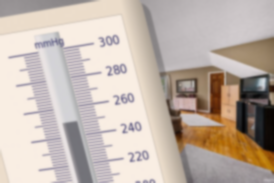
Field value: 250; mmHg
